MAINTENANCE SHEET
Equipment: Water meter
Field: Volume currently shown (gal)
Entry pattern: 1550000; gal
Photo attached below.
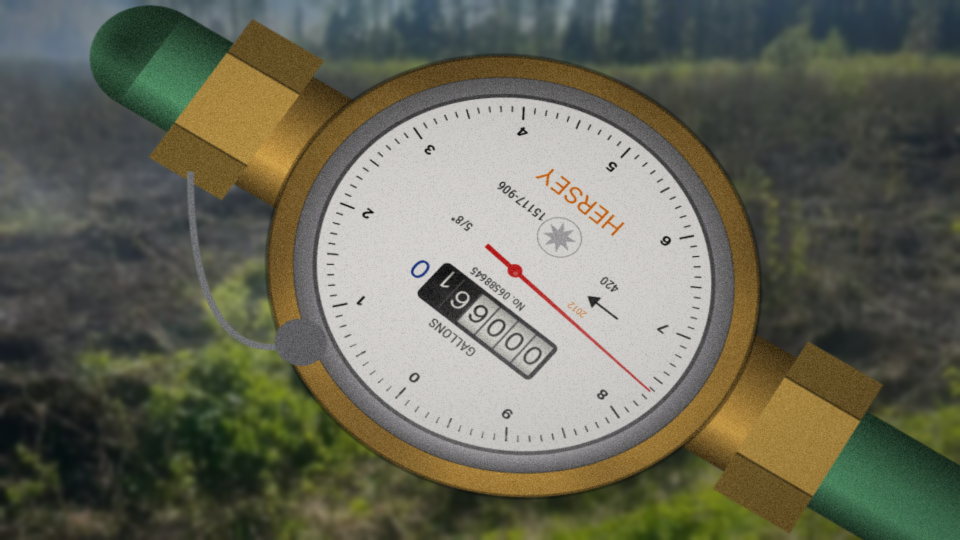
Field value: 6607.6; gal
